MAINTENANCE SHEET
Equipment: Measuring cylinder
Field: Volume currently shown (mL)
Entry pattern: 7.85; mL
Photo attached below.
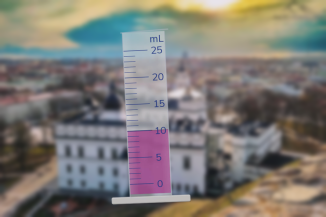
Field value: 10; mL
